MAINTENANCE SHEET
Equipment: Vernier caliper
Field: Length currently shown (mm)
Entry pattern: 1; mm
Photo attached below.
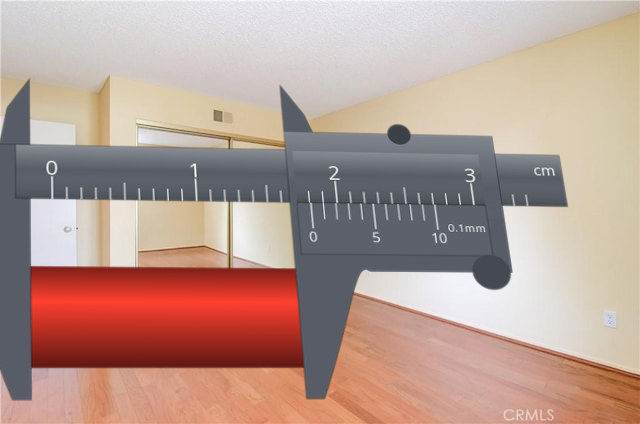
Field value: 18.1; mm
